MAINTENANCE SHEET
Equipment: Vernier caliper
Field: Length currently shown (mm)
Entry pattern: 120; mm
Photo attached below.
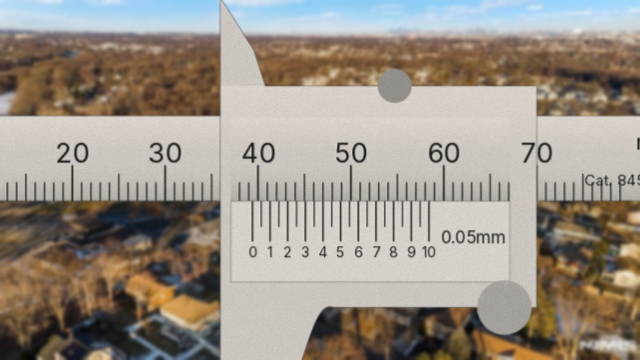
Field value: 39.4; mm
